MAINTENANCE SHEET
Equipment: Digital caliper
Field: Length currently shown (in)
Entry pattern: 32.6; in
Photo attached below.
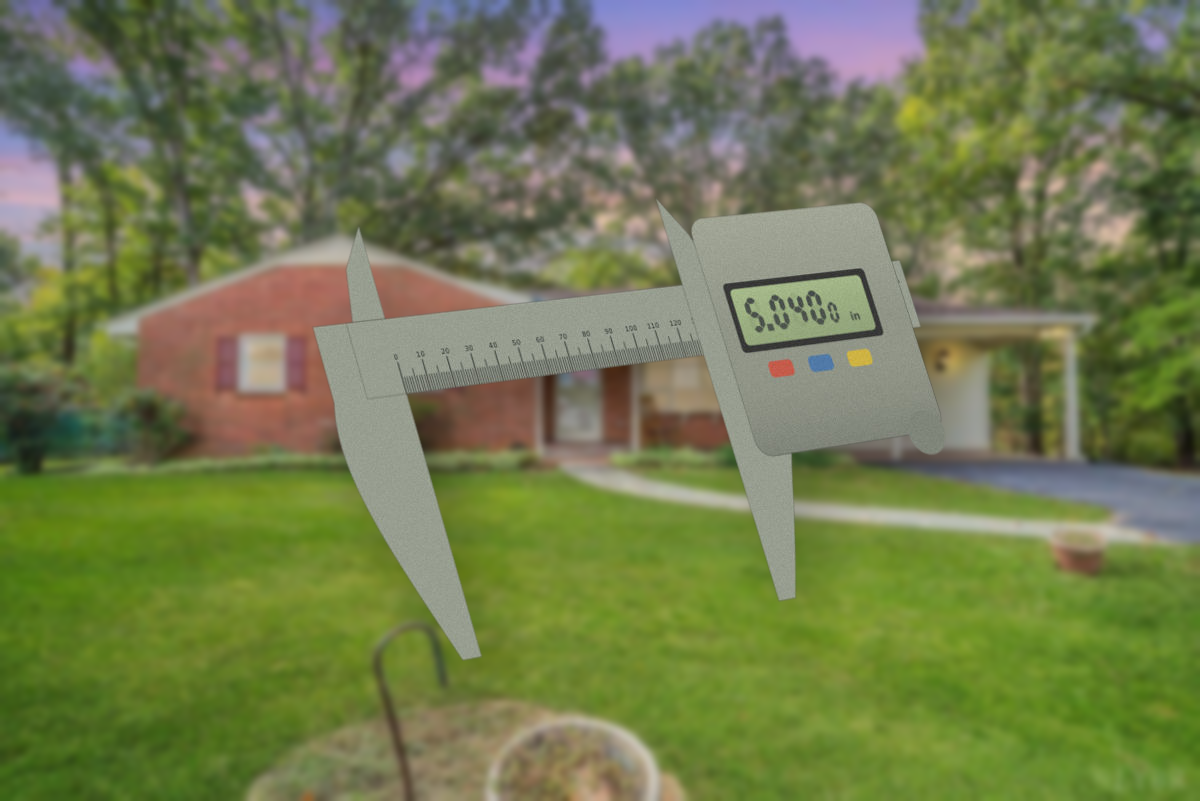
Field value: 5.0400; in
